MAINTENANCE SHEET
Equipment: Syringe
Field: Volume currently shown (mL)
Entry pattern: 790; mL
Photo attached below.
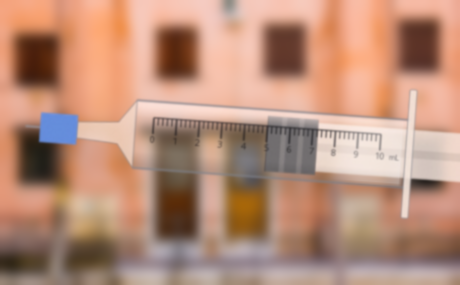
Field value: 5; mL
